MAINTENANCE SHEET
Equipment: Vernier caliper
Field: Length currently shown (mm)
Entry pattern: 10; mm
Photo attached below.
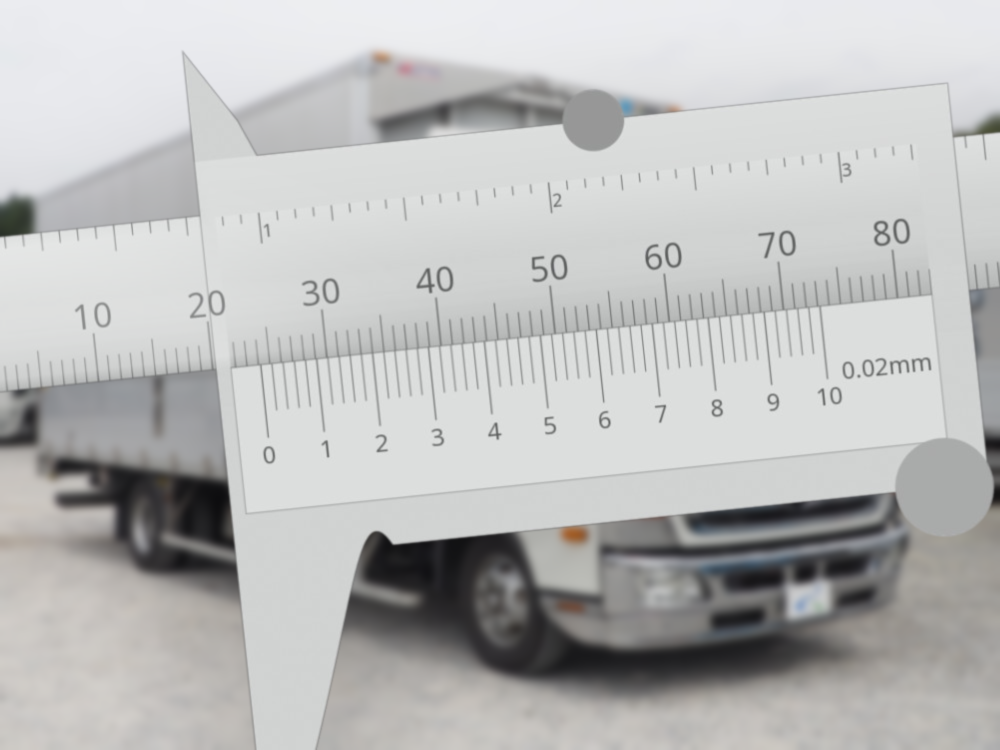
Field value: 24.2; mm
